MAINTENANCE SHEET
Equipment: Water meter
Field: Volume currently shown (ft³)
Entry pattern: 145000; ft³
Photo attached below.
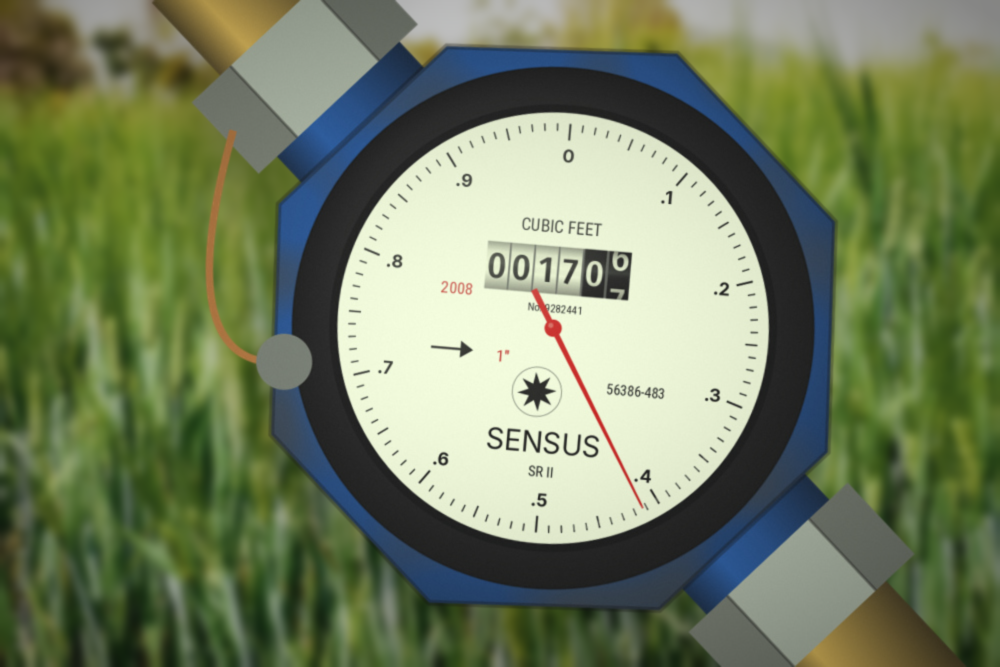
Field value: 1706.41; ft³
